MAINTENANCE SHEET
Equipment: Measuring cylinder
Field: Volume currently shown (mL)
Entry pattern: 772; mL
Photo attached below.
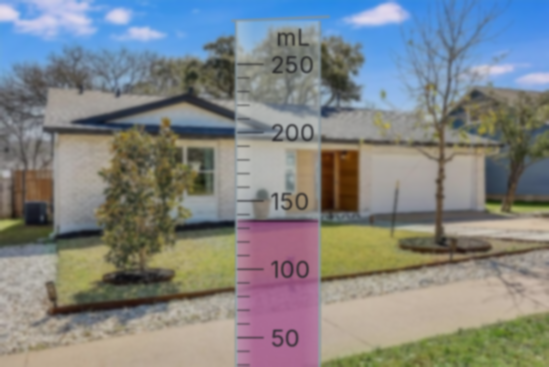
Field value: 135; mL
